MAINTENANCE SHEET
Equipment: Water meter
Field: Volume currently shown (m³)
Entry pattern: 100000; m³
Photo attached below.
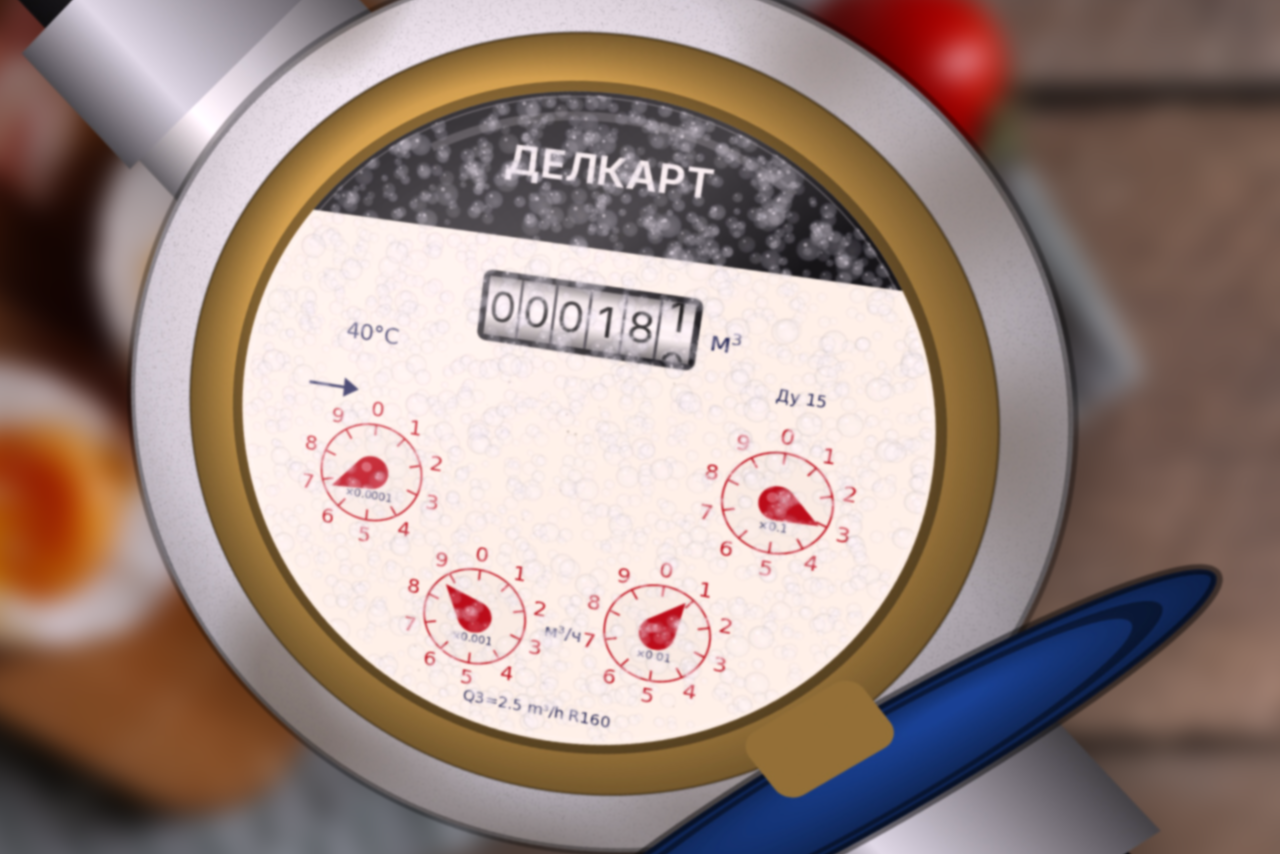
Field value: 181.3086; m³
